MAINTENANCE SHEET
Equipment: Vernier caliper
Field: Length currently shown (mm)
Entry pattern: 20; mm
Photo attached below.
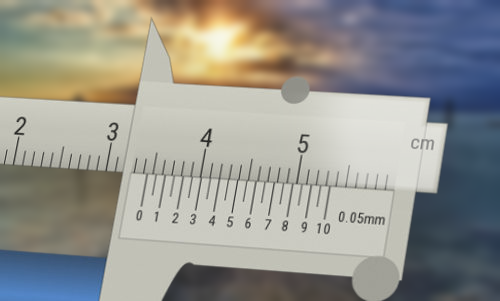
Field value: 34.4; mm
